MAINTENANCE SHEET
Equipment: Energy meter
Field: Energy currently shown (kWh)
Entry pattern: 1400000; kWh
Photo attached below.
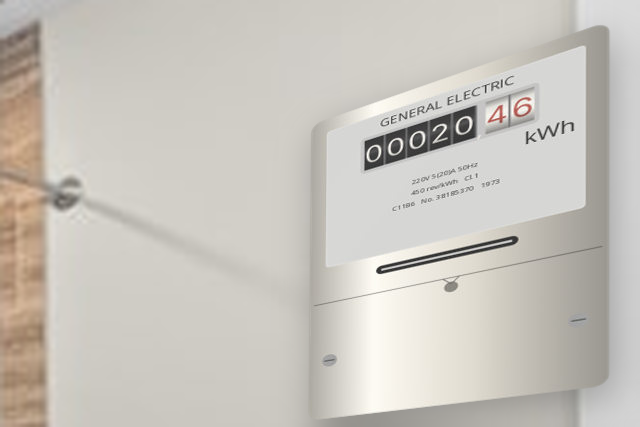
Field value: 20.46; kWh
